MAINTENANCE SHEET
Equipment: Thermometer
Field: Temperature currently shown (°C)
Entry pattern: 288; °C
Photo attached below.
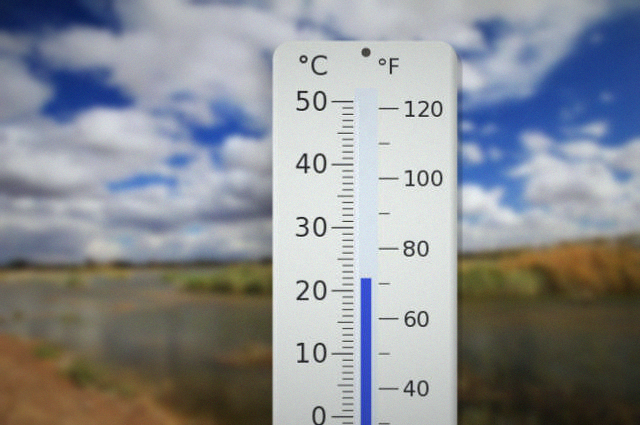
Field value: 22; °C
